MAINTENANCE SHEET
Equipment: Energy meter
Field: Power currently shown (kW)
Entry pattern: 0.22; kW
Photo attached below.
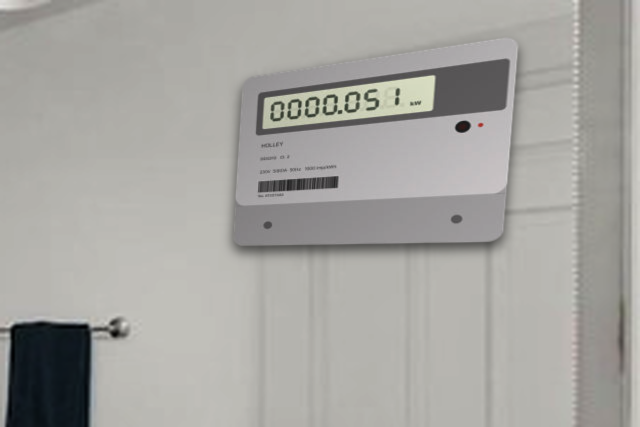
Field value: 0.051; kW
